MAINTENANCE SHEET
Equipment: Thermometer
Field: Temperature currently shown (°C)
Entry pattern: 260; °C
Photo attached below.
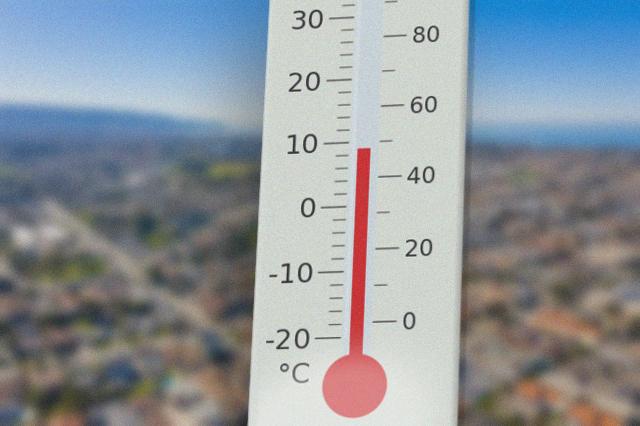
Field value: 9; °C
